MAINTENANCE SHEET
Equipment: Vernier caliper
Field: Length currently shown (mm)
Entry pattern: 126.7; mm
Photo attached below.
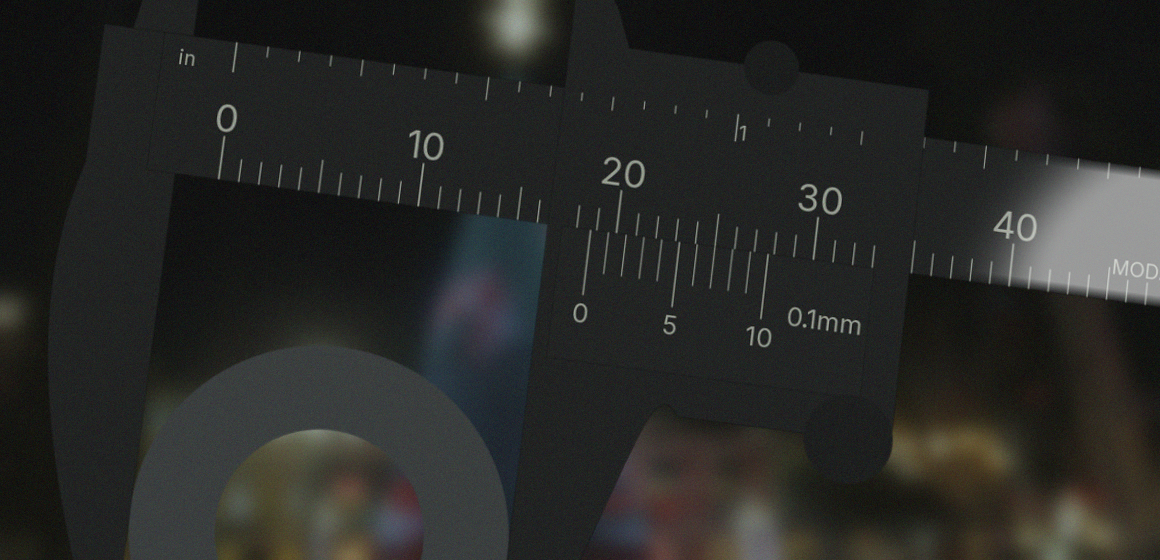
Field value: 18.7; mm
